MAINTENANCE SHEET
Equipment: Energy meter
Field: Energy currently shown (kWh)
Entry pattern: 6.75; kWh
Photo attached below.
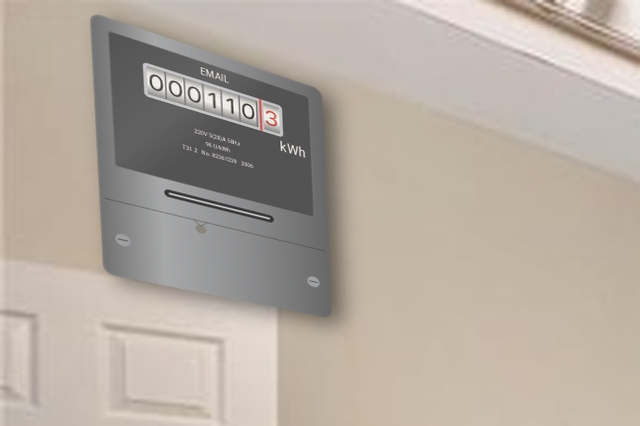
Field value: 110.3; kWh
